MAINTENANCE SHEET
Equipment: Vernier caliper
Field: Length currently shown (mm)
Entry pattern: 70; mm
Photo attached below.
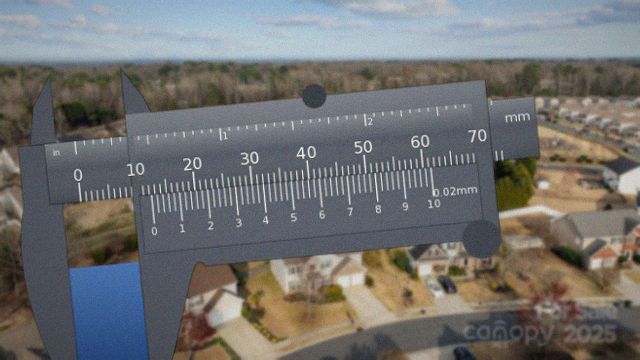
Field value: 12.4; mm
